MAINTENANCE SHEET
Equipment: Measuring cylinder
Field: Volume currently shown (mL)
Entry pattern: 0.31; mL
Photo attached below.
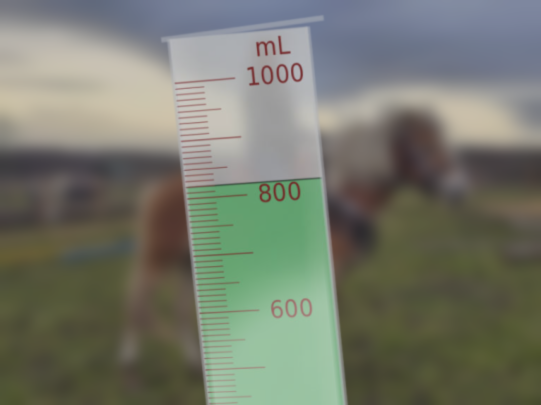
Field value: 820; mL
